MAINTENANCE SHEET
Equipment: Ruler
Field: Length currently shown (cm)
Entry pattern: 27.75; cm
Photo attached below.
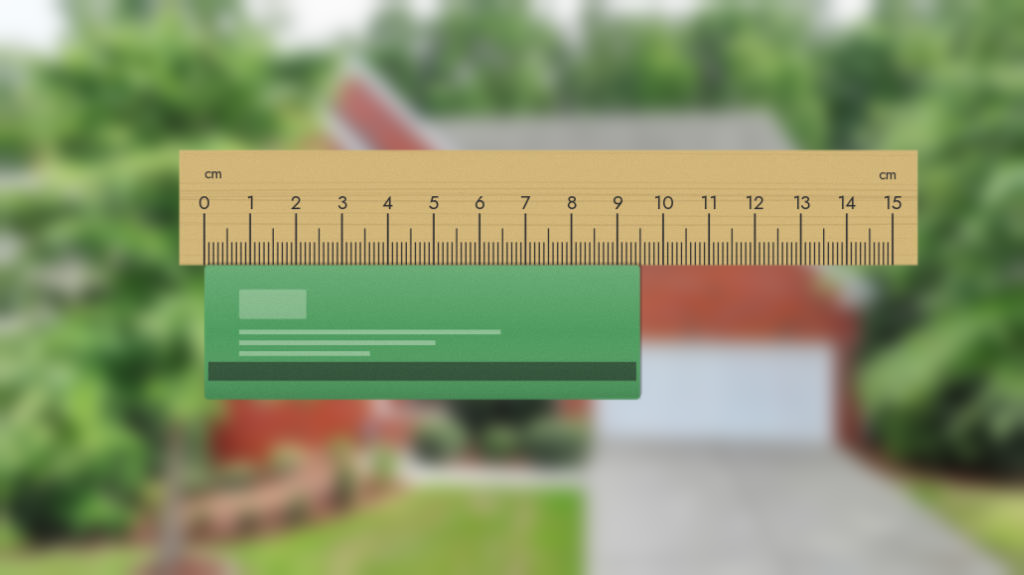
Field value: 9.5; cm
